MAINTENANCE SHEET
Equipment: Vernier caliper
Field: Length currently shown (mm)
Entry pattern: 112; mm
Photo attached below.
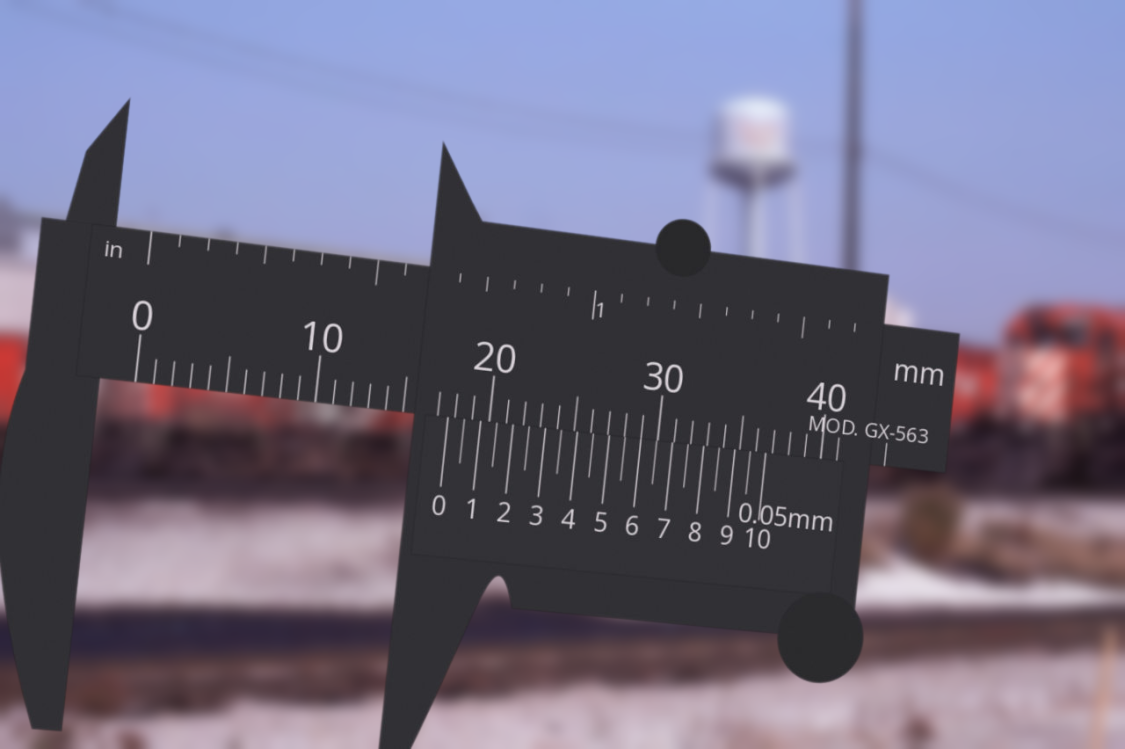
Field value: 17.6; mm
